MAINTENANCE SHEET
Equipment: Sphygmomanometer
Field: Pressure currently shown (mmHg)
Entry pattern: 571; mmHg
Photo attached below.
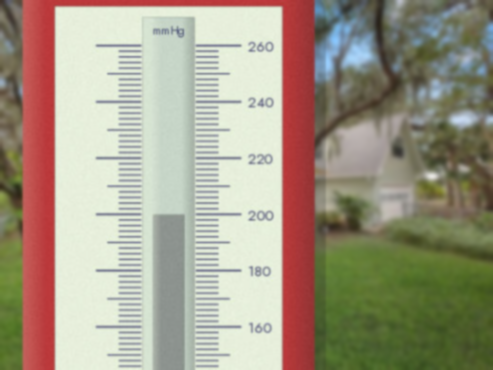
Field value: 200; mmHg
